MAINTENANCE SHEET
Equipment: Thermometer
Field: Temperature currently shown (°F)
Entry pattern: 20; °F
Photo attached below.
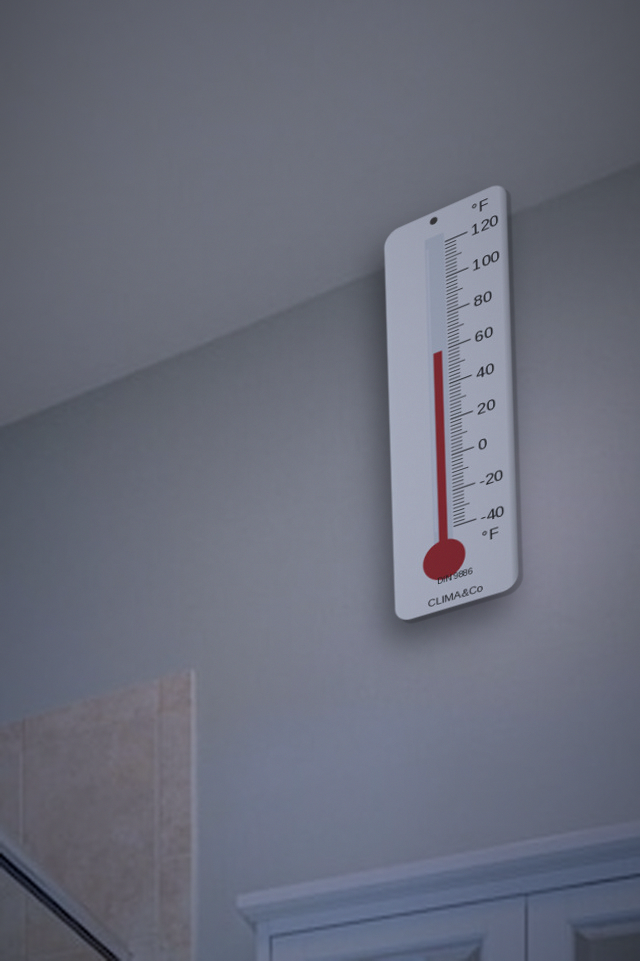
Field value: 60; °F
